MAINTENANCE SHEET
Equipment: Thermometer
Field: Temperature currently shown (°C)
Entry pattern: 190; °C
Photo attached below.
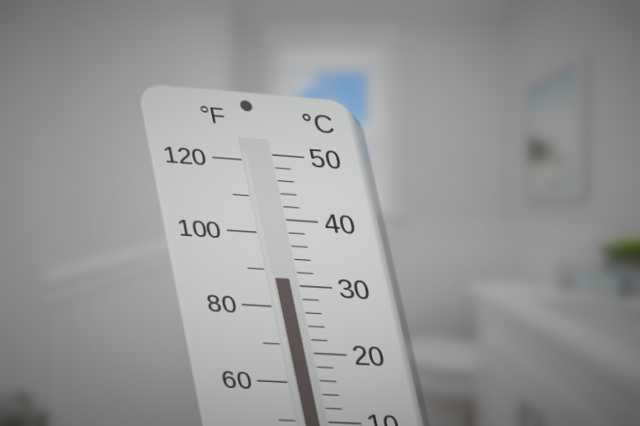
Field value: 31; °C
